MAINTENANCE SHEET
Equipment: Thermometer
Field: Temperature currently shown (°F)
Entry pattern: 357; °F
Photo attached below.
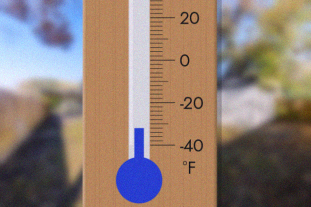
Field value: -32; °F
